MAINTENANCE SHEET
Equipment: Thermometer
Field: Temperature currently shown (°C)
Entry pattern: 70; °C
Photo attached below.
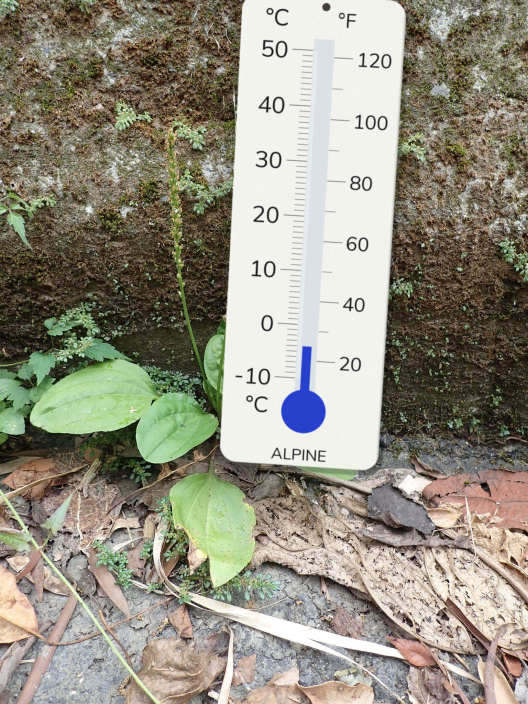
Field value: -4; °C
